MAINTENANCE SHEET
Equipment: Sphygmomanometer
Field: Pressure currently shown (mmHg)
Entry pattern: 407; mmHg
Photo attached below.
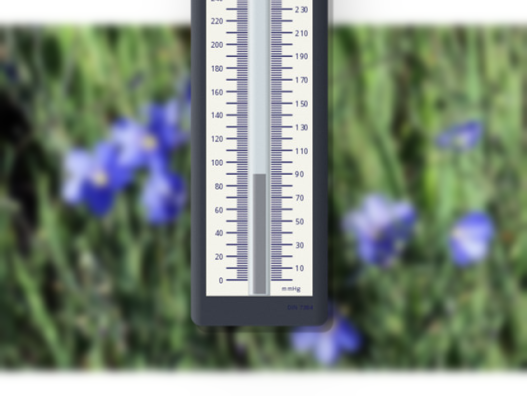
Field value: 90; mmHg
